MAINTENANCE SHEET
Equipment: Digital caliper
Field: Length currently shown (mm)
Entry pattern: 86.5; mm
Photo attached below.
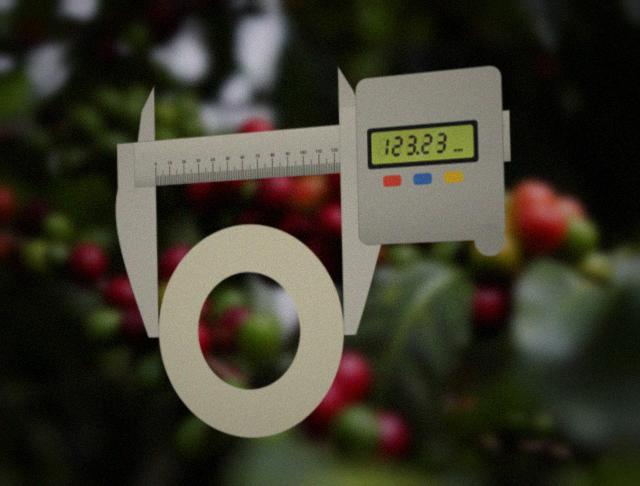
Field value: 123.23; mm
